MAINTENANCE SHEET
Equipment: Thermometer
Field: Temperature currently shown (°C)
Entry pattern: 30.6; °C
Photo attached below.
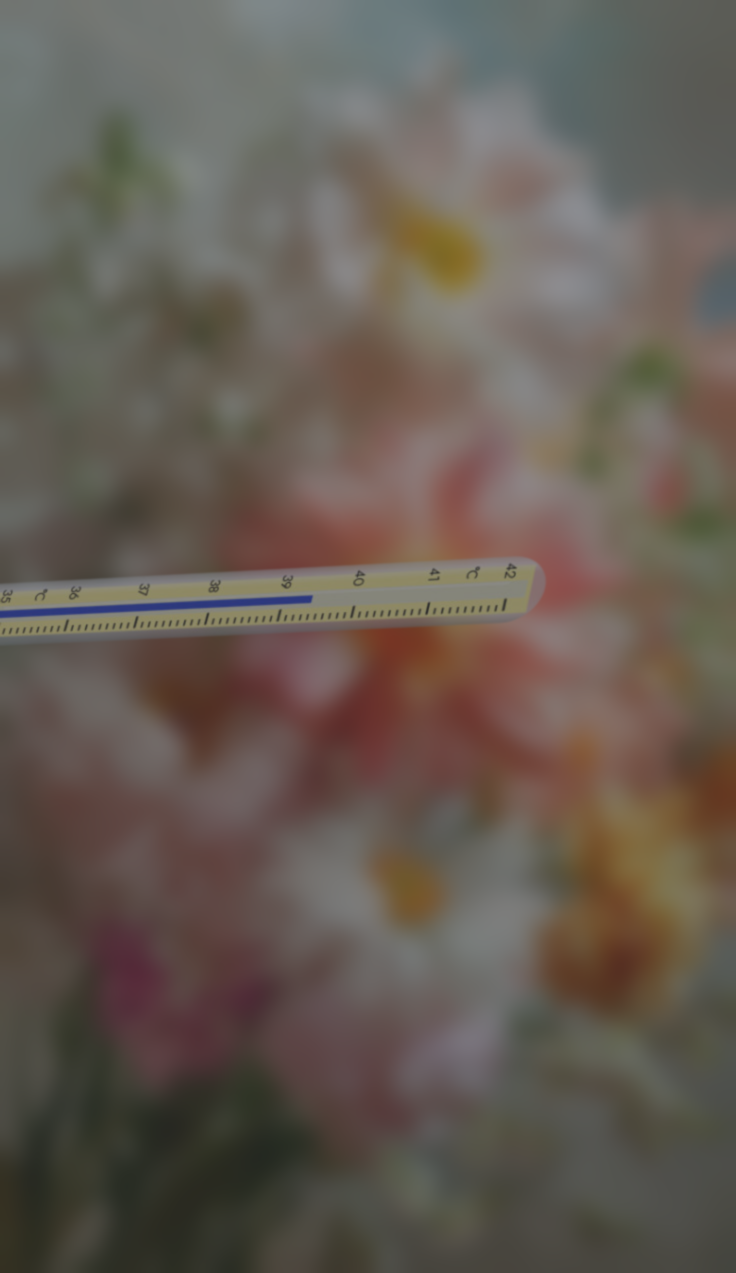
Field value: 39.4; °C
